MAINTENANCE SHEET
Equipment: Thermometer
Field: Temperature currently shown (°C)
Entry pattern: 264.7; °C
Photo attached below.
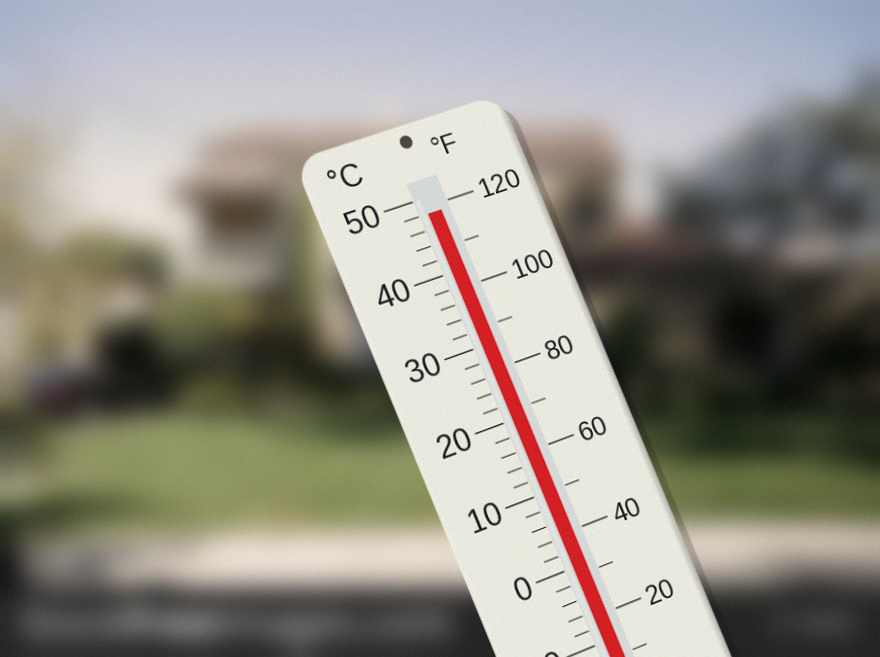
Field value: 48; °C
